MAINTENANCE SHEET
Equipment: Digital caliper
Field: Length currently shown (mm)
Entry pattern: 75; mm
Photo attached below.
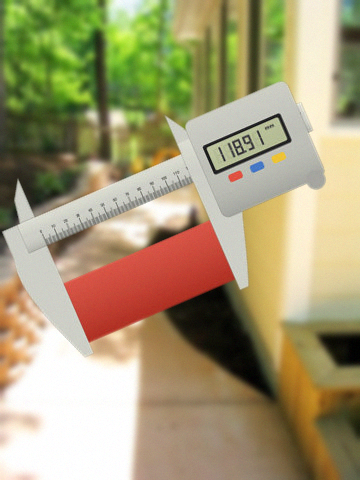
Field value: 118.91; mm
